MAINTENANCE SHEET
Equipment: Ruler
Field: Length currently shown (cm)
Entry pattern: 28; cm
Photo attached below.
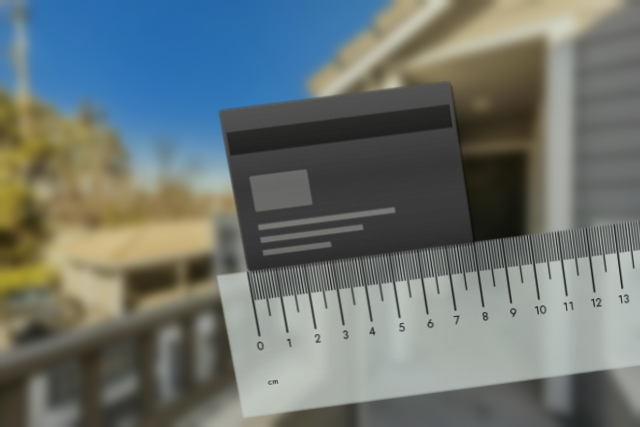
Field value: 8; cm
